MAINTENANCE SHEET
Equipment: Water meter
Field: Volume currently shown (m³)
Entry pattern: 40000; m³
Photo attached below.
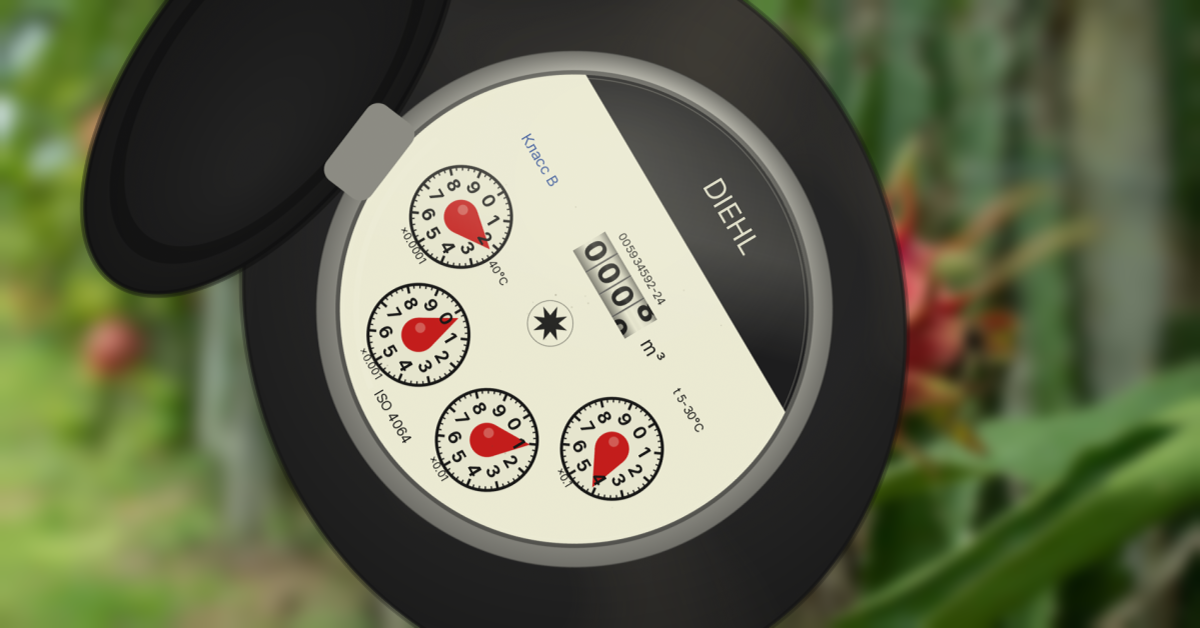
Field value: 8.4102; m³
